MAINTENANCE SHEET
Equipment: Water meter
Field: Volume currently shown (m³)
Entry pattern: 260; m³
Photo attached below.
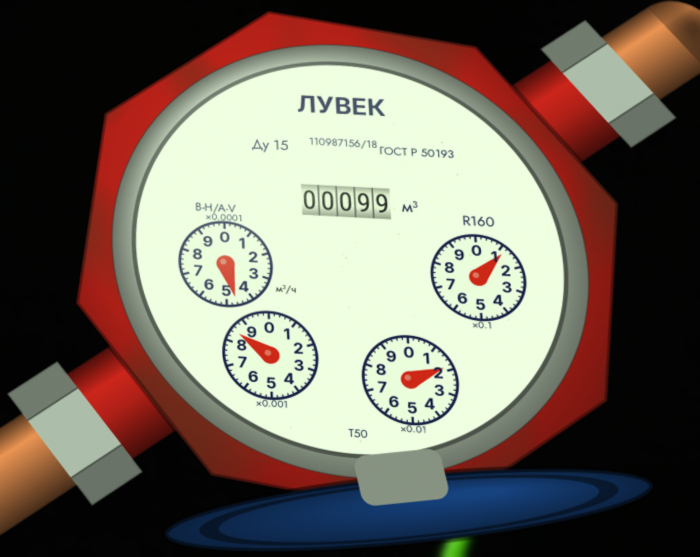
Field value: 99.1184; m³
